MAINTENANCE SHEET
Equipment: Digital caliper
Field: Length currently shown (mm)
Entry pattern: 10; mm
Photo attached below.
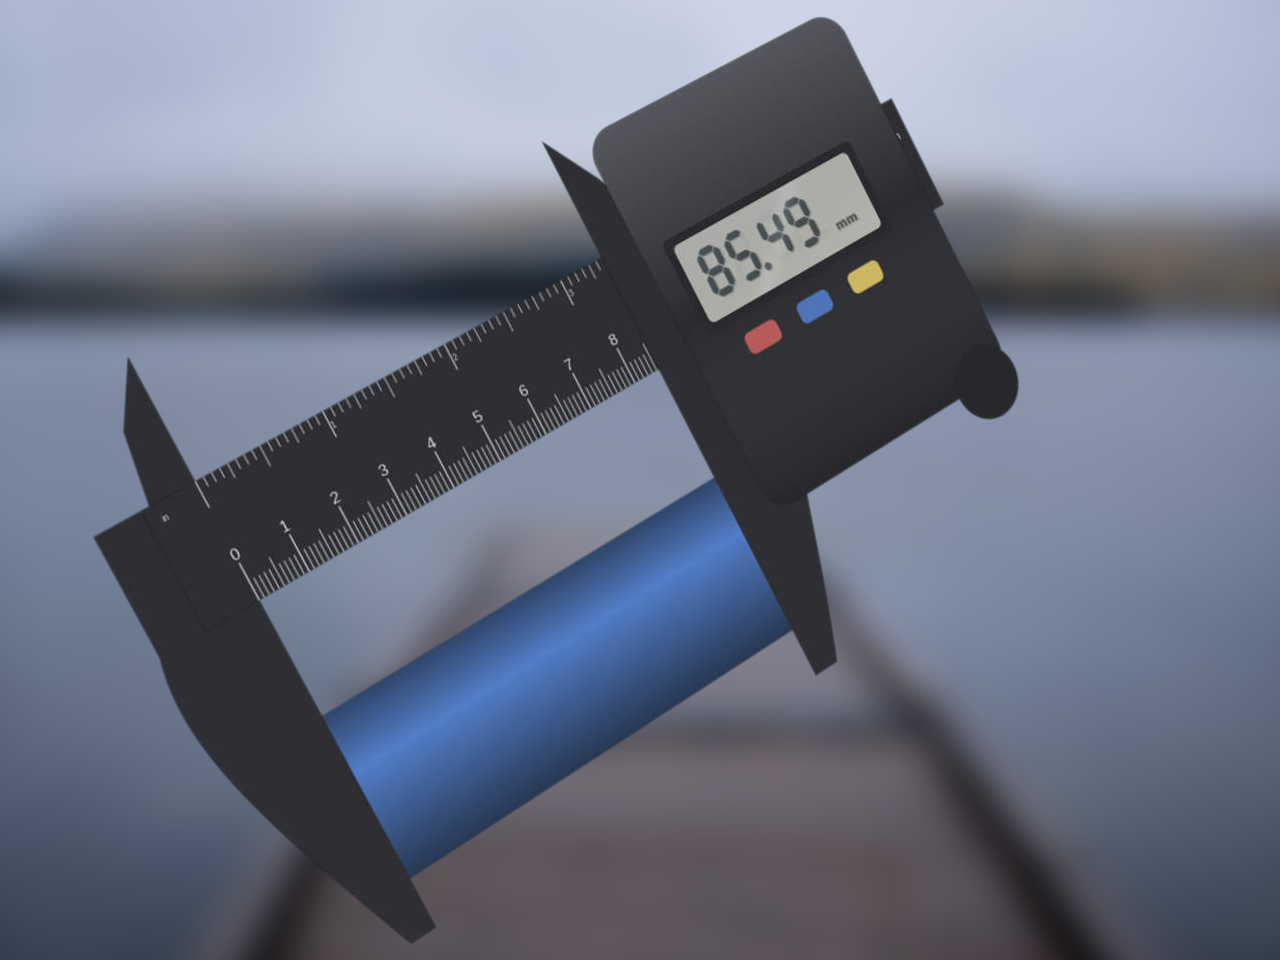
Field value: 85.49; mm
